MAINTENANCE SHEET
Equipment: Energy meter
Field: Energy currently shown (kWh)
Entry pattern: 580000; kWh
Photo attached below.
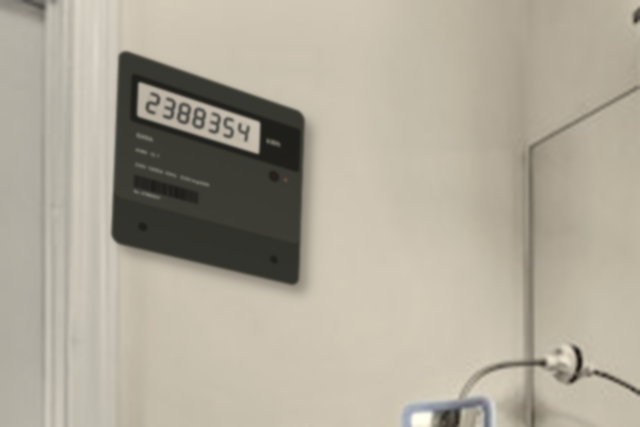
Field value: 2388354; kWh
